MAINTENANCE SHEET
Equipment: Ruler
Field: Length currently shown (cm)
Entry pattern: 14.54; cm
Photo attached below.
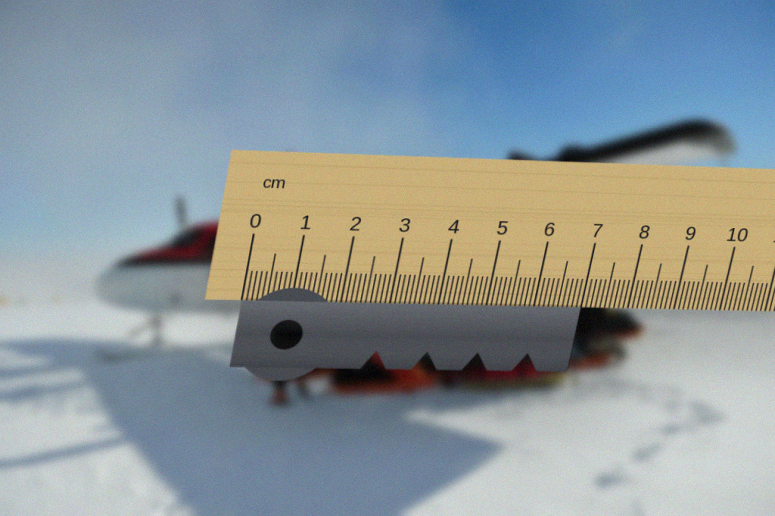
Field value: 7; cm
